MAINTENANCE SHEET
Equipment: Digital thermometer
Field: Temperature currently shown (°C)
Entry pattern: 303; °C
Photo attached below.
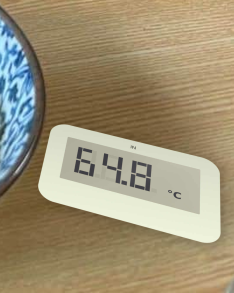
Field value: 64.8; °C
